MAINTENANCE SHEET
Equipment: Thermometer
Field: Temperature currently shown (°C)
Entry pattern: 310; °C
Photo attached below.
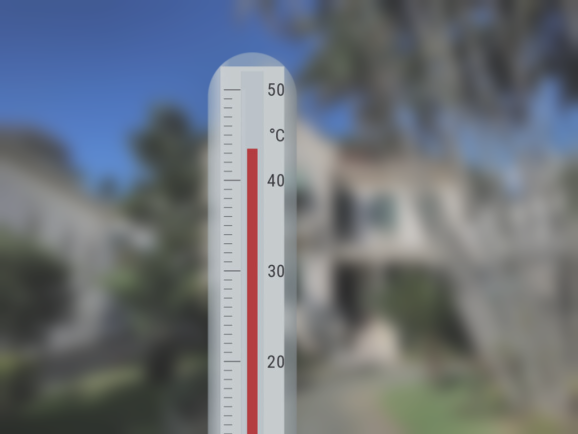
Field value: 43.5; °C
